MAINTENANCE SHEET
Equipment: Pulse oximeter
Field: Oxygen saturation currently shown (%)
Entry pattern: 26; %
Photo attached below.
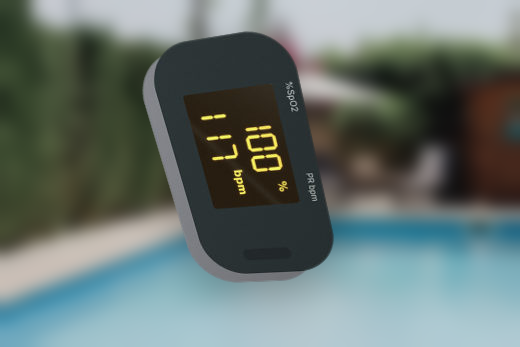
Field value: 100; %
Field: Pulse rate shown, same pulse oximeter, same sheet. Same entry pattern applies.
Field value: 117; bpm
